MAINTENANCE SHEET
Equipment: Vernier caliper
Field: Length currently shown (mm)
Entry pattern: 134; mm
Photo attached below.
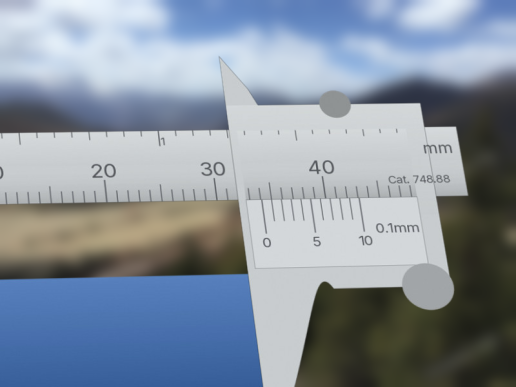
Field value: 34.1; mm
